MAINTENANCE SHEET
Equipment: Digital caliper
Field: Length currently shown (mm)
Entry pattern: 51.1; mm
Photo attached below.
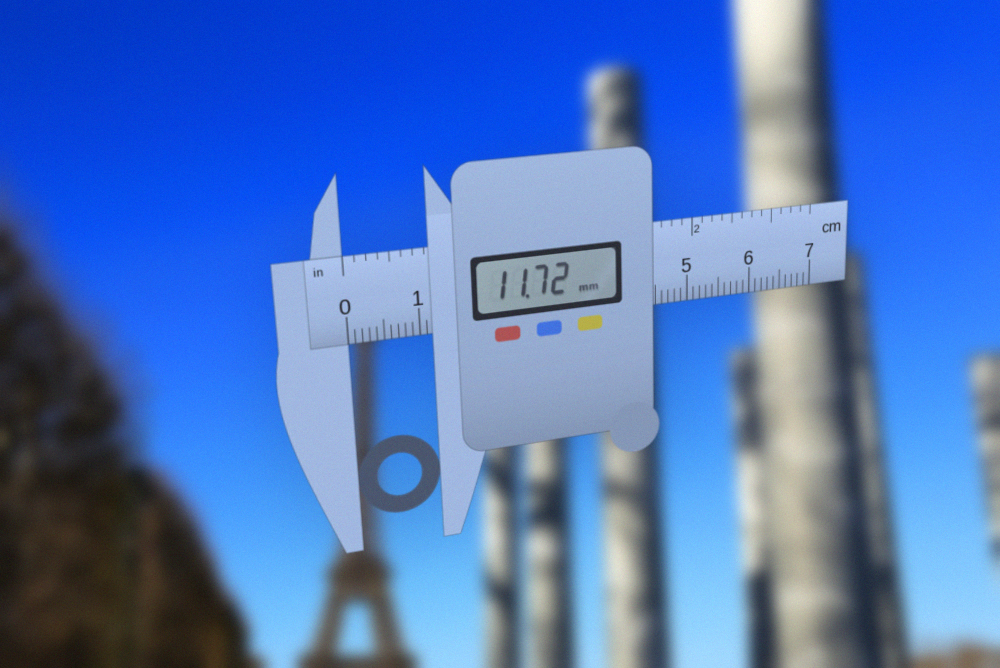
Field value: 11.72; mm
